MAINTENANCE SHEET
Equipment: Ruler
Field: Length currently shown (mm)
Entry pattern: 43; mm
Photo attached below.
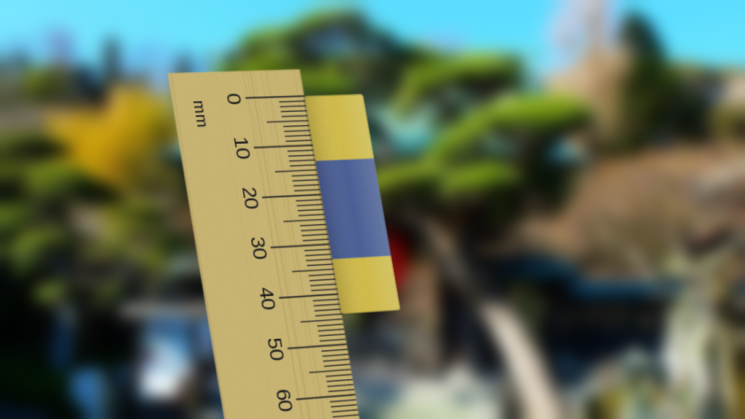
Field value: 44; mm
